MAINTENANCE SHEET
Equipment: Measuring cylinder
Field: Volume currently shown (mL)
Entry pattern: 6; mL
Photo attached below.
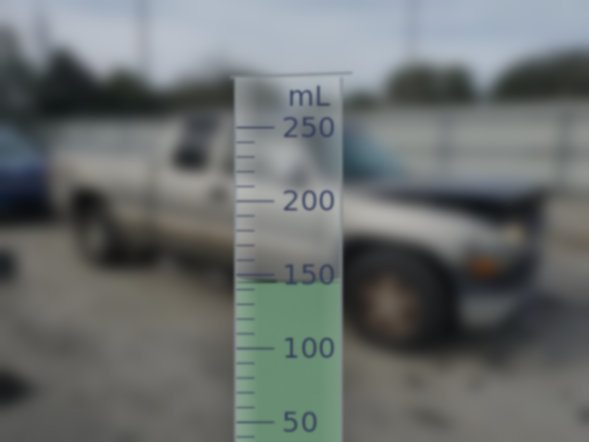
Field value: 145; mL
